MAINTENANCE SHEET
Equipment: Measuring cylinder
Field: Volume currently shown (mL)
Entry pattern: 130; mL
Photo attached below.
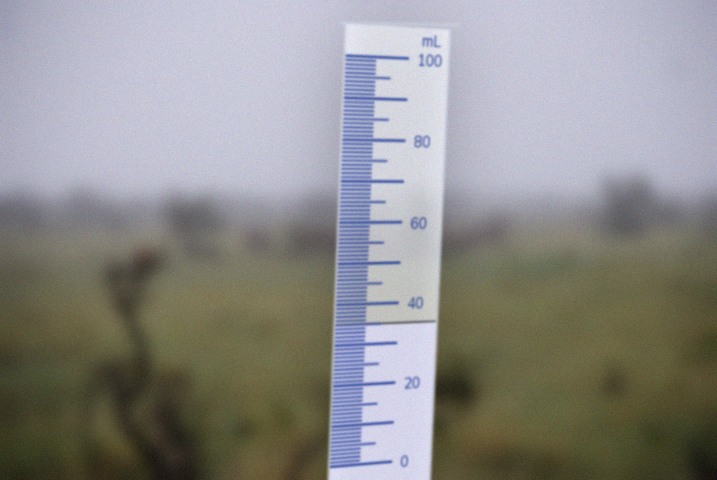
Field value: 35; mL
